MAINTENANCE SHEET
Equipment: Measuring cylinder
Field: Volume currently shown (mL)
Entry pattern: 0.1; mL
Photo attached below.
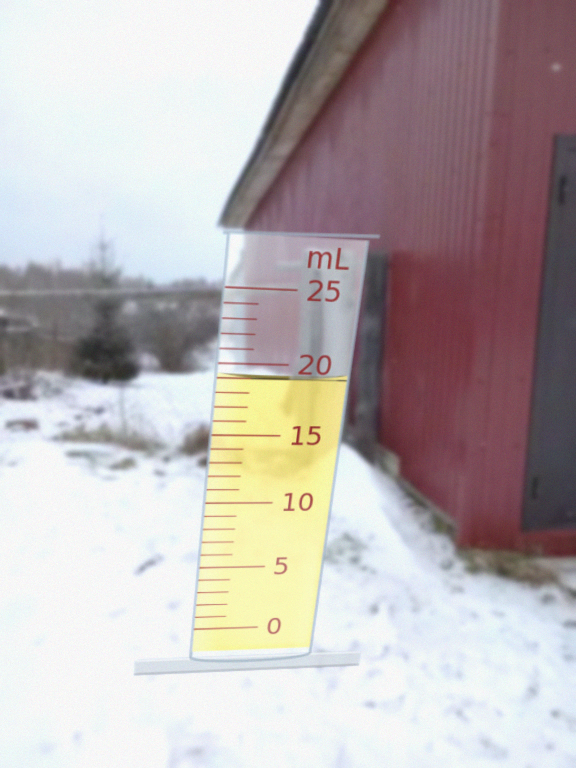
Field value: 19; mL
